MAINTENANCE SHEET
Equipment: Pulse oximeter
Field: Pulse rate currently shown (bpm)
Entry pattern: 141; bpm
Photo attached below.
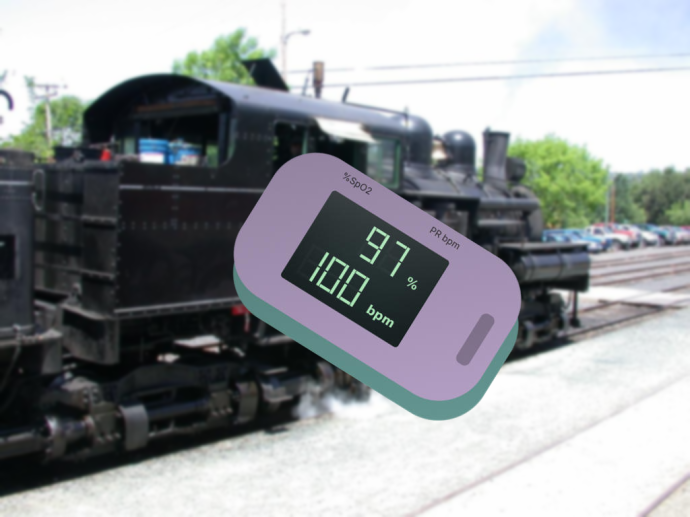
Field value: 100; bpm
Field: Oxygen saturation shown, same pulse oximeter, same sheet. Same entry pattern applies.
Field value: 97; %
